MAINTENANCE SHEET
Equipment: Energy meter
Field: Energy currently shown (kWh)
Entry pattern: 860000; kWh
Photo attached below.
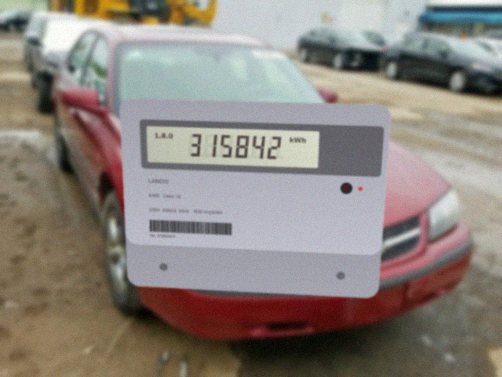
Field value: 315842; kWh
